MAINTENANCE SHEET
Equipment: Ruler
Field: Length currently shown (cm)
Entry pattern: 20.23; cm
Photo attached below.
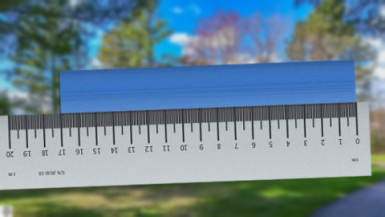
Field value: 17; cm
